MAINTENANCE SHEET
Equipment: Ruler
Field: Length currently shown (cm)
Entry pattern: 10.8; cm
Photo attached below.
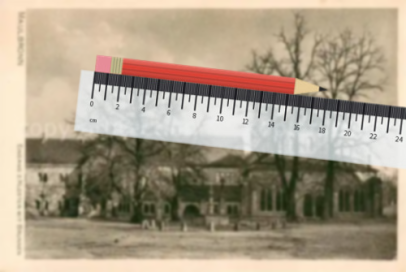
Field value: 18; cm
